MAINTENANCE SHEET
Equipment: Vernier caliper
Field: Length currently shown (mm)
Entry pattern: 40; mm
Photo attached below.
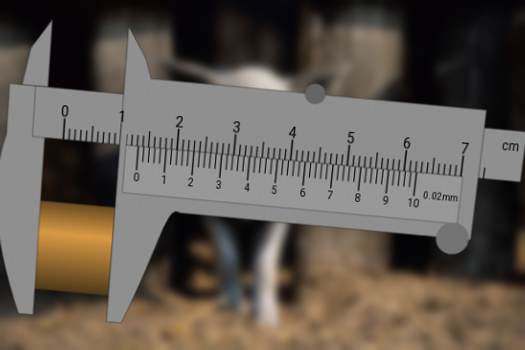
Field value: 13.2; mm
